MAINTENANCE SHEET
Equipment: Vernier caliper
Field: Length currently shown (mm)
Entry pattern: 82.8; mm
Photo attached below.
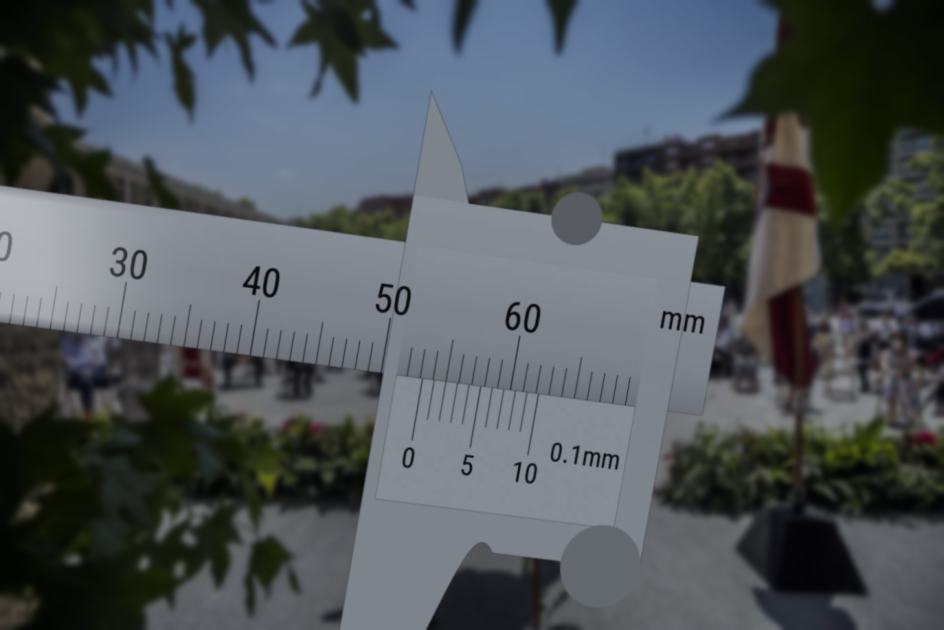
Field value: 53.2; mm
